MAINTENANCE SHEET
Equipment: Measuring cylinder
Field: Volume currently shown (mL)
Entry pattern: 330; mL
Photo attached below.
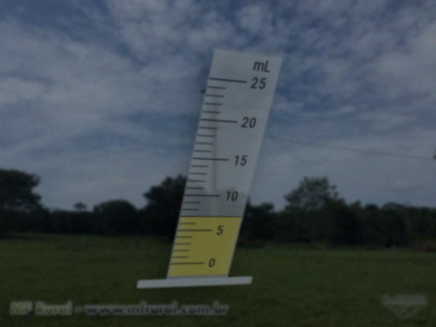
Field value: 7; mL
